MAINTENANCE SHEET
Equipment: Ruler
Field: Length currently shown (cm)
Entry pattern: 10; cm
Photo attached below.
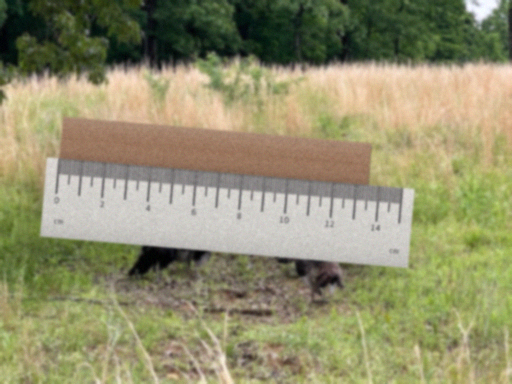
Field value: 13.5; cm
